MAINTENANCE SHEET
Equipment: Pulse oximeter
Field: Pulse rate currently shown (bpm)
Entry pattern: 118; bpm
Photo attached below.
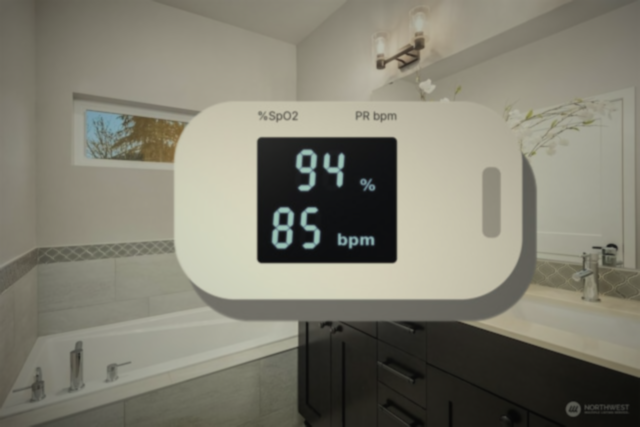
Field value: 85; bpm
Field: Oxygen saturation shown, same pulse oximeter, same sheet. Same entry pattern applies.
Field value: 94; %
